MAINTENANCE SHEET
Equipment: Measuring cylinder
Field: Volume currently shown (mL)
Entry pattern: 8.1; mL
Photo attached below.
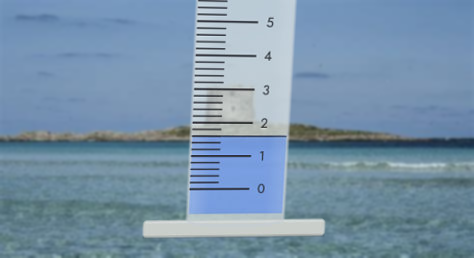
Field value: 1.6; mL
